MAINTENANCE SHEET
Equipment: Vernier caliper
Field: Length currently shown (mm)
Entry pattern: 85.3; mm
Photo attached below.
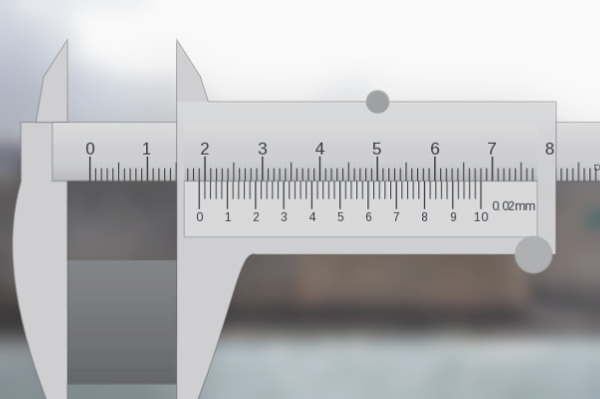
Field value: 19.0; mm
